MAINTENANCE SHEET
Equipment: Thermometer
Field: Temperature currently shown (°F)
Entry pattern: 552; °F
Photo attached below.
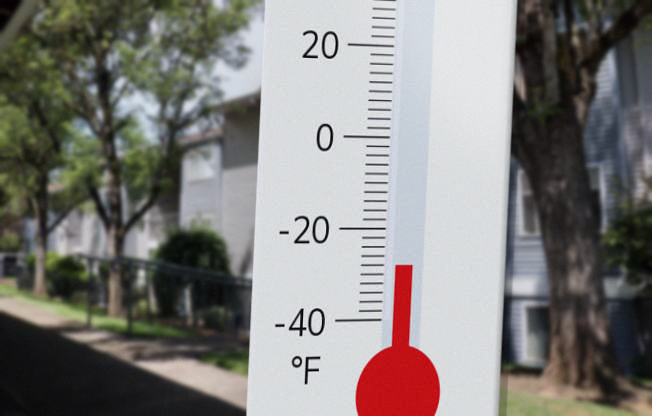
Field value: -28; °F
